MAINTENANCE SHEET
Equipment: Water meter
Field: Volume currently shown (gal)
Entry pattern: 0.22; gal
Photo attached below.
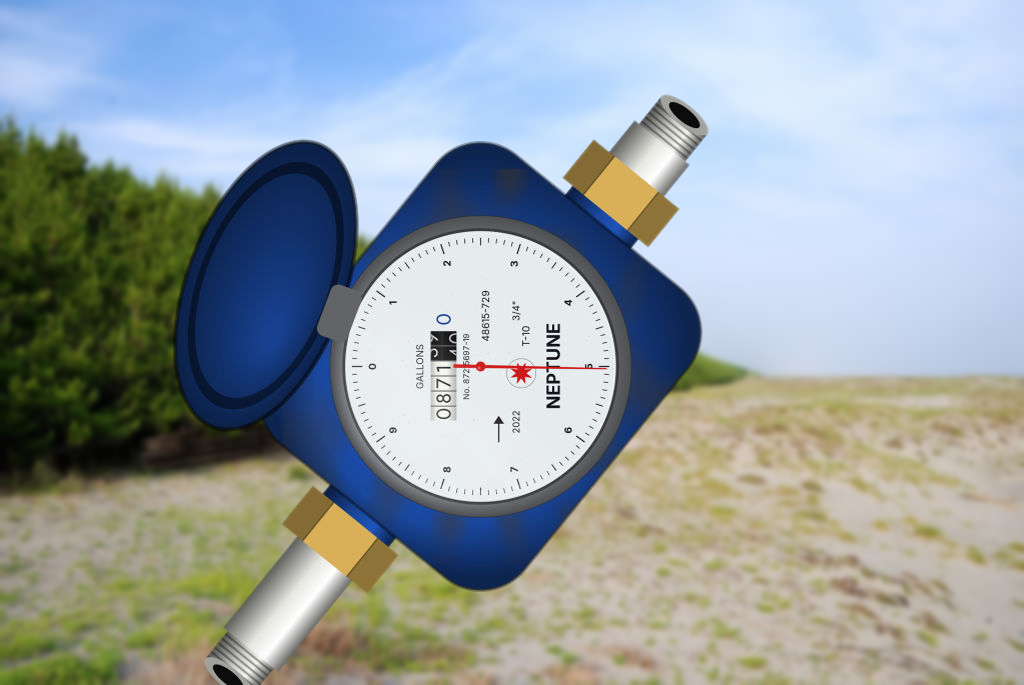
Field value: 871395.0; gal
